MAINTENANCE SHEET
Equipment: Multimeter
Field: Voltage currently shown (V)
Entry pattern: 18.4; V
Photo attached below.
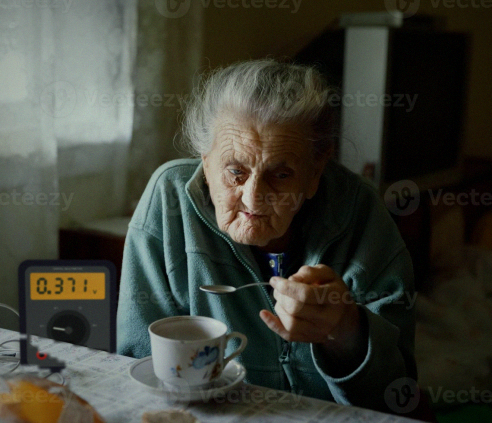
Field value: 0.371; V
